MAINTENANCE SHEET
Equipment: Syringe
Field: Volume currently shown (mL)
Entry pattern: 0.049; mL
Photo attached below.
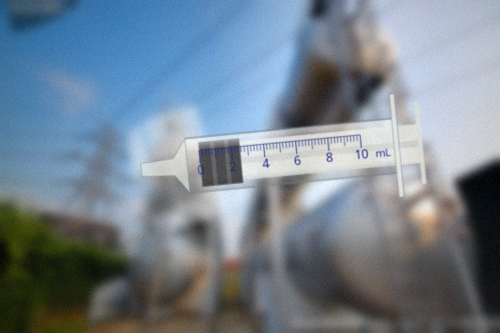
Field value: 0; mL
